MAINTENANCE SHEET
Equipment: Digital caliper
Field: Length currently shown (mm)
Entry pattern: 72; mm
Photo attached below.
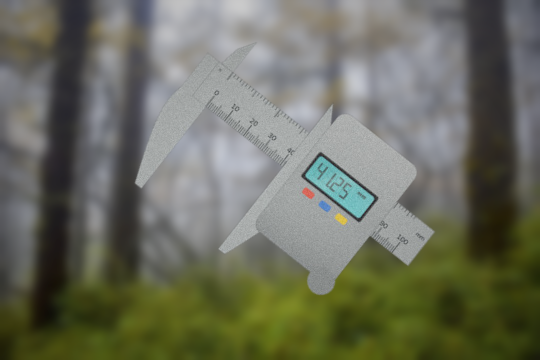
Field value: 41.25; mm
